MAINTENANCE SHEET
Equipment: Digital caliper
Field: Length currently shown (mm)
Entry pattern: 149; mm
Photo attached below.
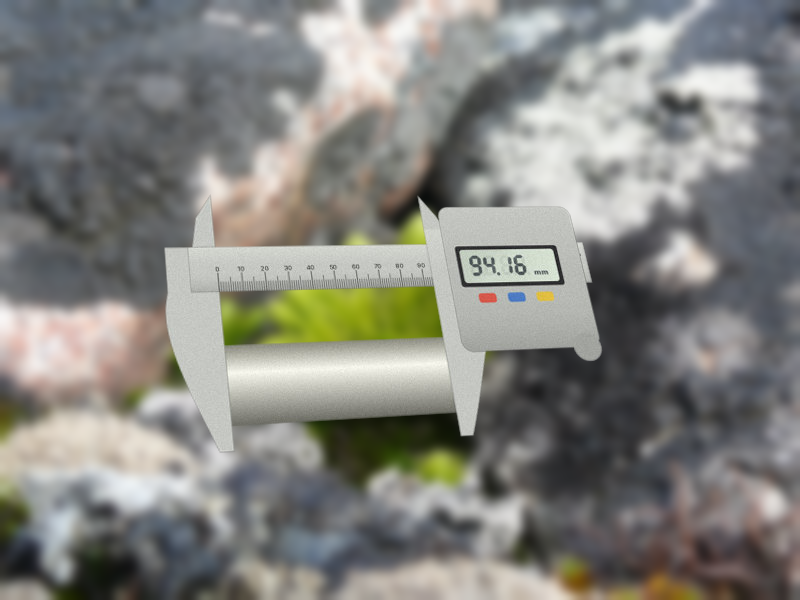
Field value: 94.16; mm
